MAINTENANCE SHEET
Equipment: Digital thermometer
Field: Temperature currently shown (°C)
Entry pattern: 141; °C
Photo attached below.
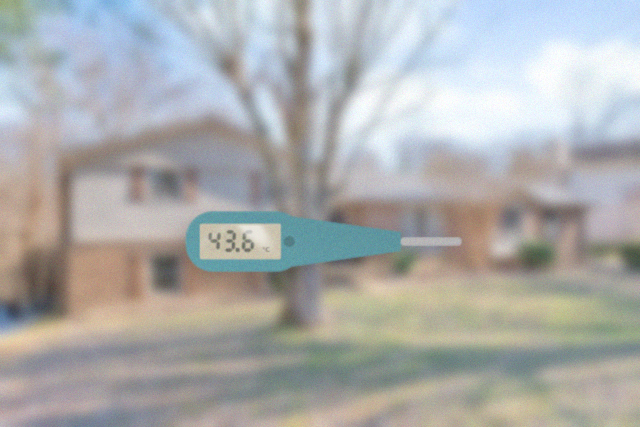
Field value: 43.6; °C
